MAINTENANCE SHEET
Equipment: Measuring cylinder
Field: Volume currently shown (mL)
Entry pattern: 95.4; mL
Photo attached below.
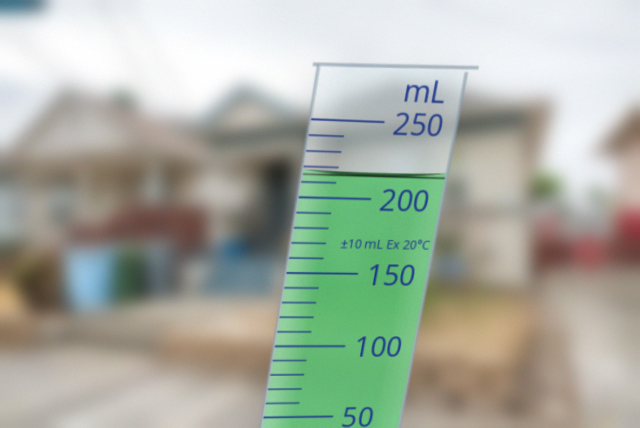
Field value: 215; mL
